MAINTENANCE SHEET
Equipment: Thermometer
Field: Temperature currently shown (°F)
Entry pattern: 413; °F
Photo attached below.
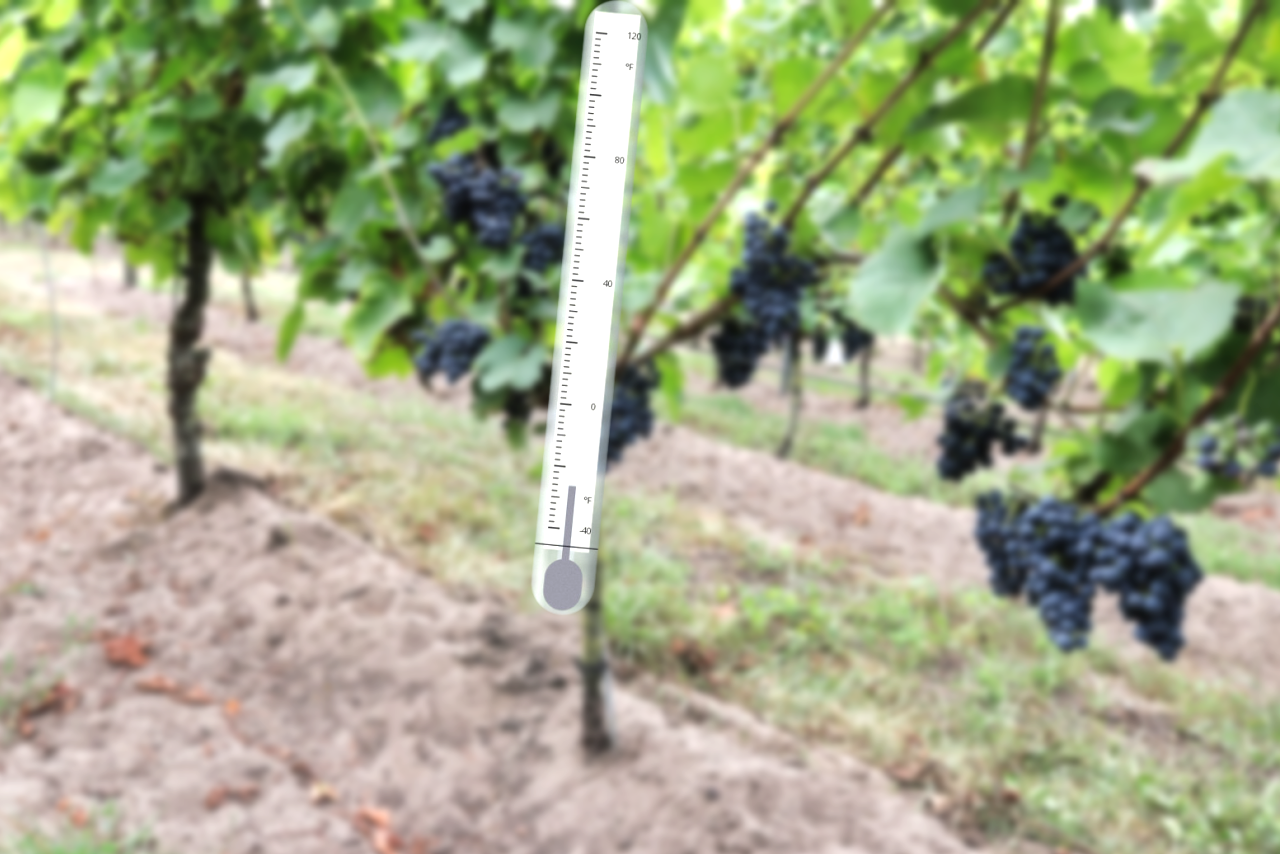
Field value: -26; °F
